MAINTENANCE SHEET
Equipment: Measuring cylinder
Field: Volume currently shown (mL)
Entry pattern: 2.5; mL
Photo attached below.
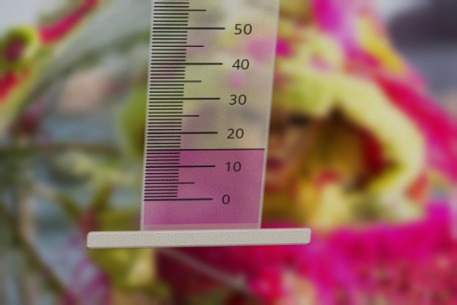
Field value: 15; mL
